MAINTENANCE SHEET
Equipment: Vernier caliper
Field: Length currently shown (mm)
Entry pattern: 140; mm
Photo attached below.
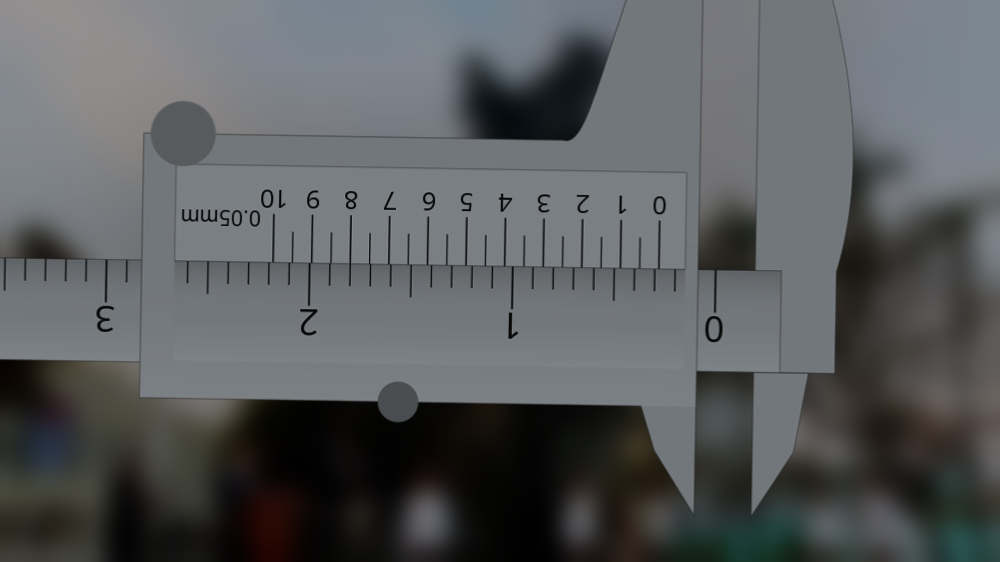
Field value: 2.8; mm
